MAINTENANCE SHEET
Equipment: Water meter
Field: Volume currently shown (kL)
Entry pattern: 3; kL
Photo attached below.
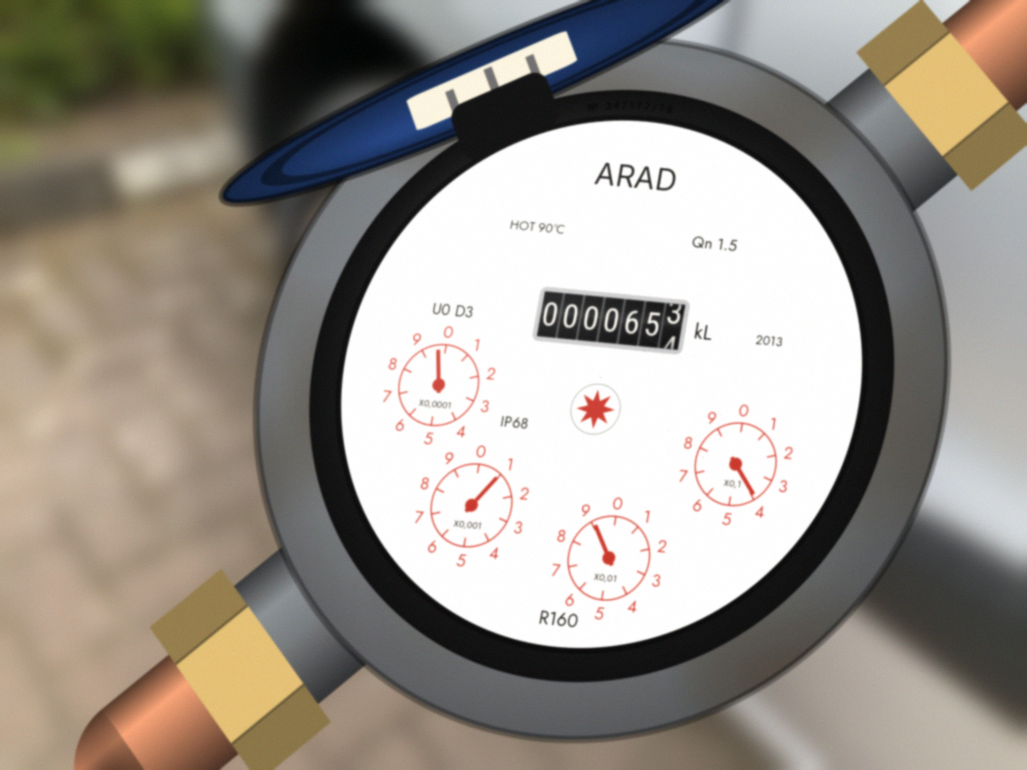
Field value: 653.3909; kL
